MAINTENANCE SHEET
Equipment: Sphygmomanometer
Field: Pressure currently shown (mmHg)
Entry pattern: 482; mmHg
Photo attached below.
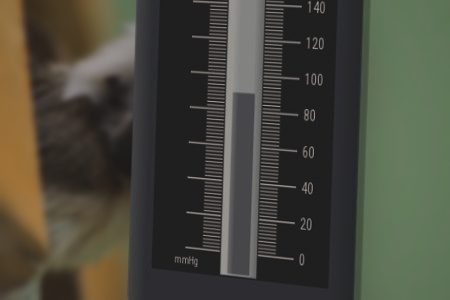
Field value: 90; mmHg
